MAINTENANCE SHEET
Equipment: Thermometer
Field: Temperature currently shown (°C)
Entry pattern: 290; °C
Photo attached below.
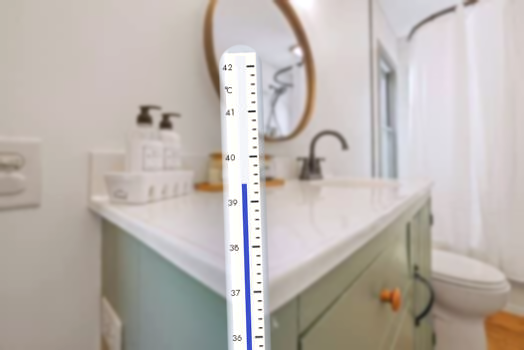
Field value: 39.4; °C
